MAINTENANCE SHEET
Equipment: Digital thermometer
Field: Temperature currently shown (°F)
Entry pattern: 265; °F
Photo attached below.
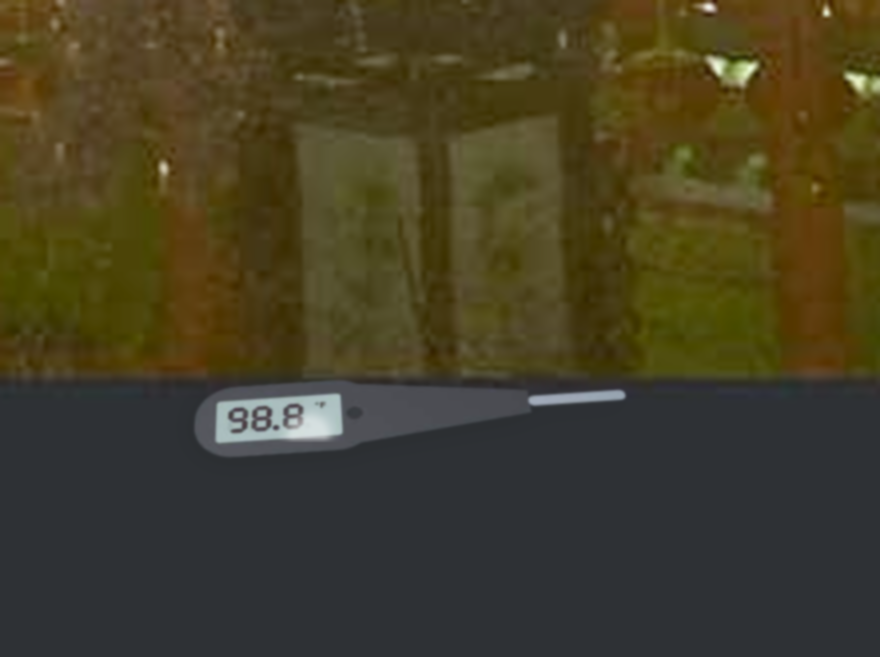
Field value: 98.8; °F
